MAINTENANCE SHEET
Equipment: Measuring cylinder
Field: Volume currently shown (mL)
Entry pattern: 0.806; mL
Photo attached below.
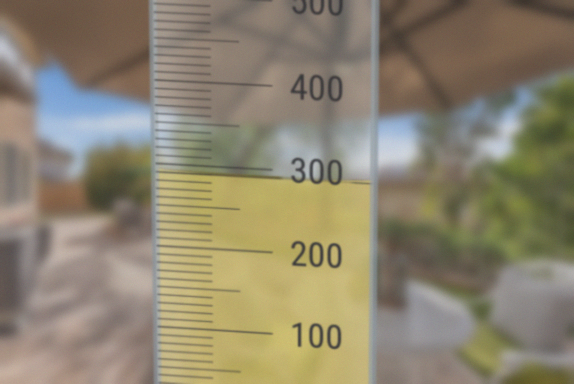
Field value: 290; mL
